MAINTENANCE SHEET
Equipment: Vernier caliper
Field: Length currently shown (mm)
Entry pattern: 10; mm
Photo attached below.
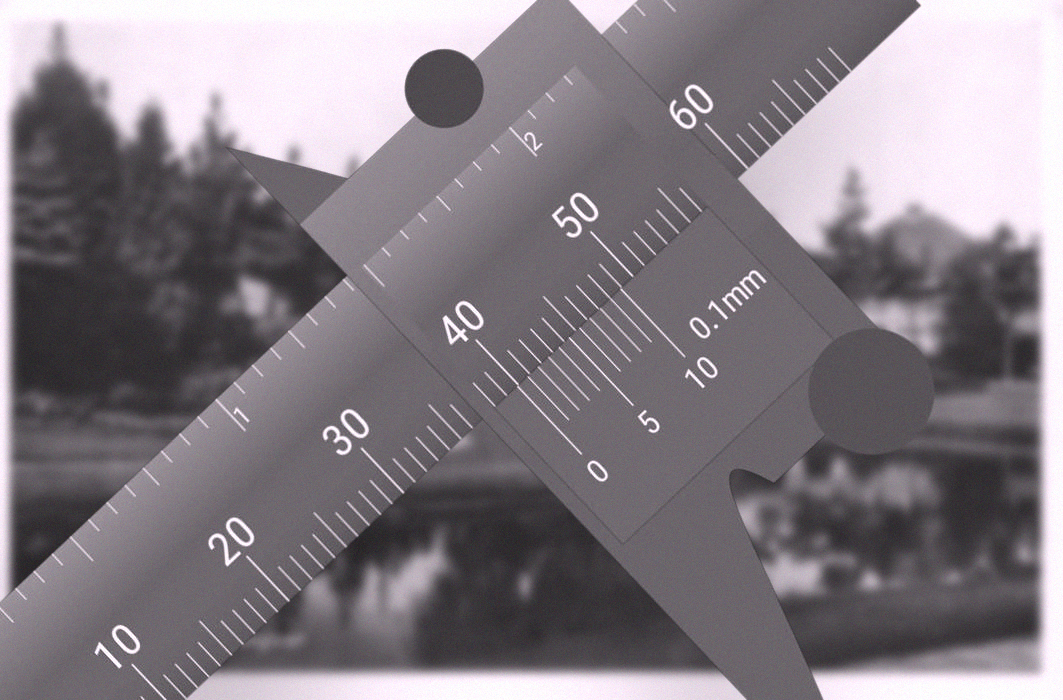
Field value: 39.9; mm
